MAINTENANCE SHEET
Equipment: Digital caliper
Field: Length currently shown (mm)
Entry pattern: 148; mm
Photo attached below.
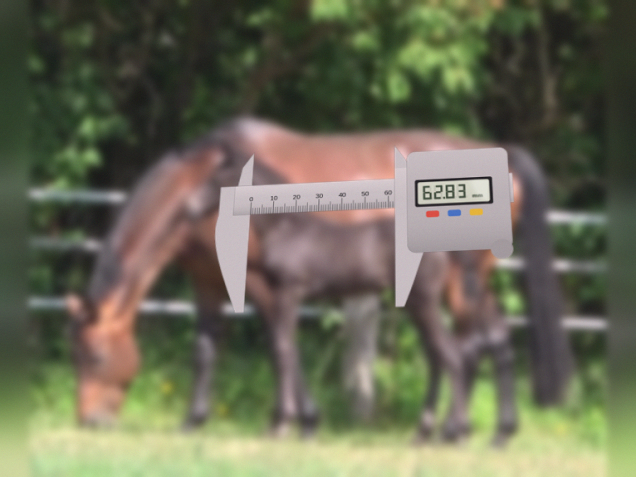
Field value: 62.83; mm
